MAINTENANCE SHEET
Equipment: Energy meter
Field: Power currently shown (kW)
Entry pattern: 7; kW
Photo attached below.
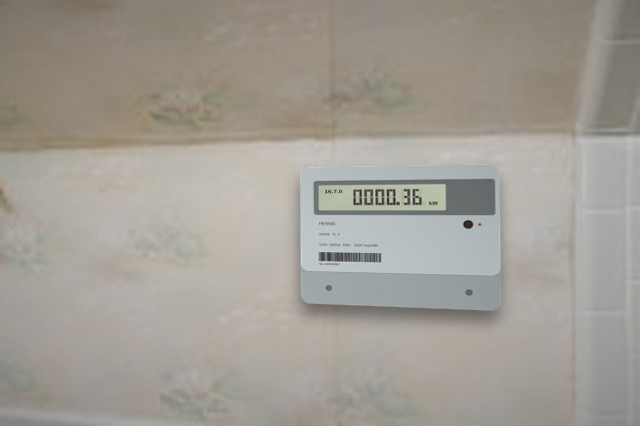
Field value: 0.36; kW
